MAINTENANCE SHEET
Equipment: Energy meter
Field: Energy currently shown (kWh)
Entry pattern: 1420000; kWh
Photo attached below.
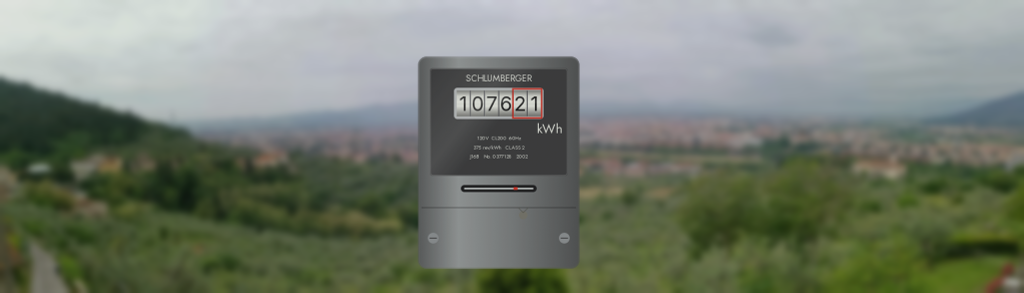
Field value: 1076.21; kWh
